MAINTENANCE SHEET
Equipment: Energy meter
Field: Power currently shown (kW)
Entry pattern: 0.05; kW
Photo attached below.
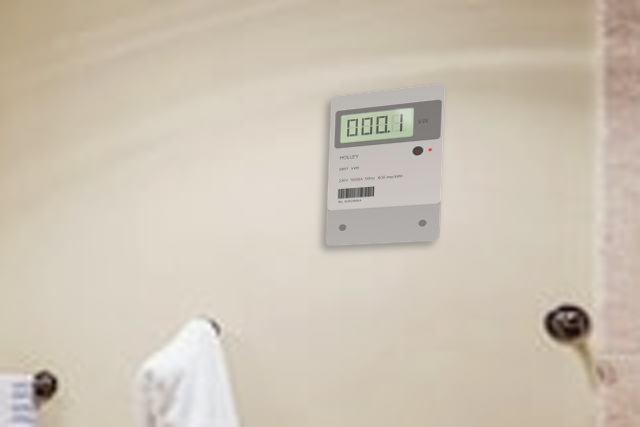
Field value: 0.1; kW
